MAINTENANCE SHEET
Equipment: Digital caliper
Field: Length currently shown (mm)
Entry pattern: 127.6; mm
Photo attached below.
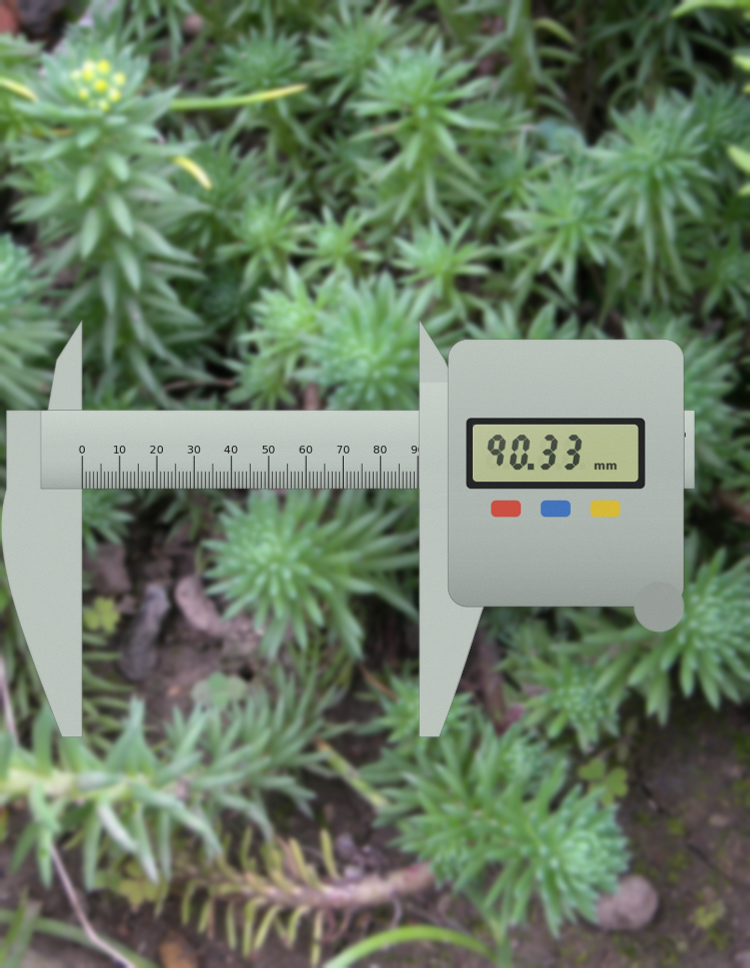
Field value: 90.33; mm
